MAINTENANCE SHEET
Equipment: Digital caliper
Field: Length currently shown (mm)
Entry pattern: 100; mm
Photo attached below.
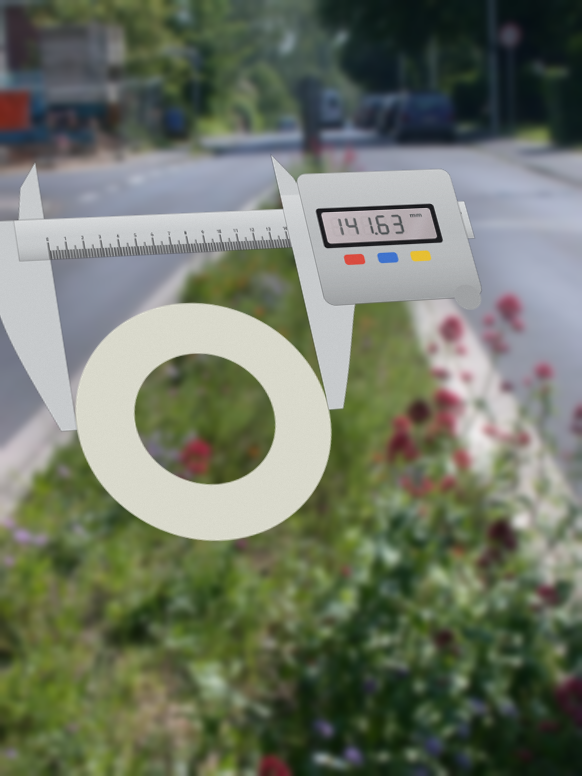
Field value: 141.63; mm
